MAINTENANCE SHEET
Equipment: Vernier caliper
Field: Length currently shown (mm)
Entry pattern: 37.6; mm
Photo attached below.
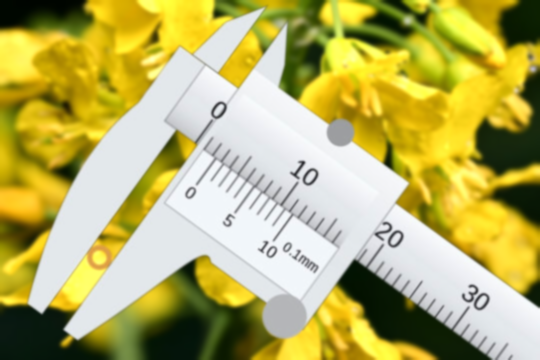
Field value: 2.4; mm
